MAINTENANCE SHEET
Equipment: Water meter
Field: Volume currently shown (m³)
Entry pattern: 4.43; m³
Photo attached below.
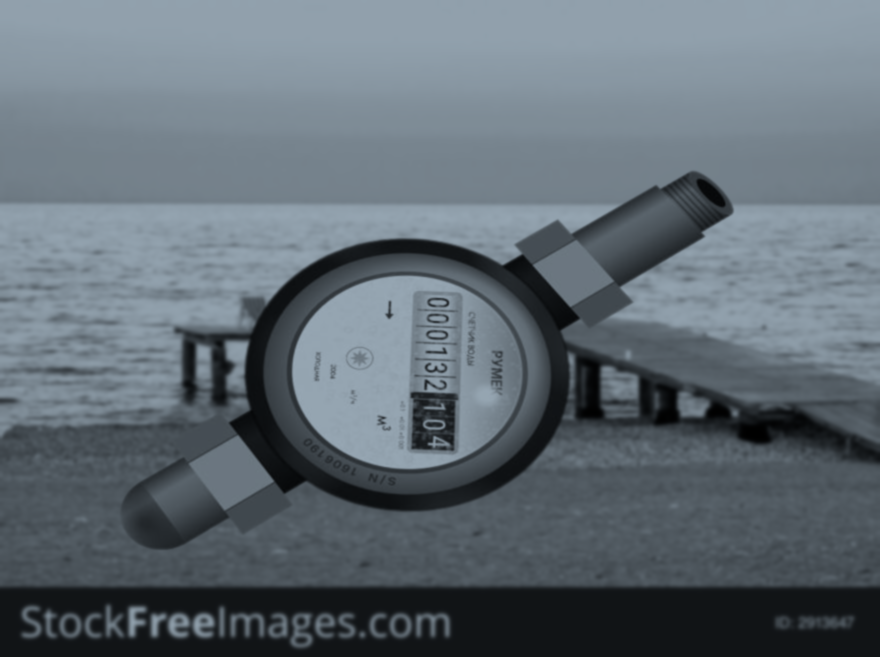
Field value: 132.104; m³
